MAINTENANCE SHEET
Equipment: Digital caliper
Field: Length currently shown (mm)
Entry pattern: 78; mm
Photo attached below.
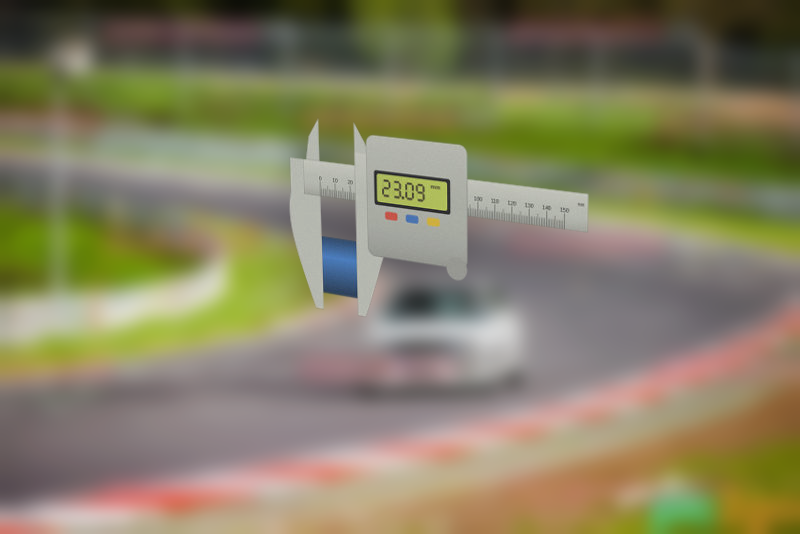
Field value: 23.09; mm
